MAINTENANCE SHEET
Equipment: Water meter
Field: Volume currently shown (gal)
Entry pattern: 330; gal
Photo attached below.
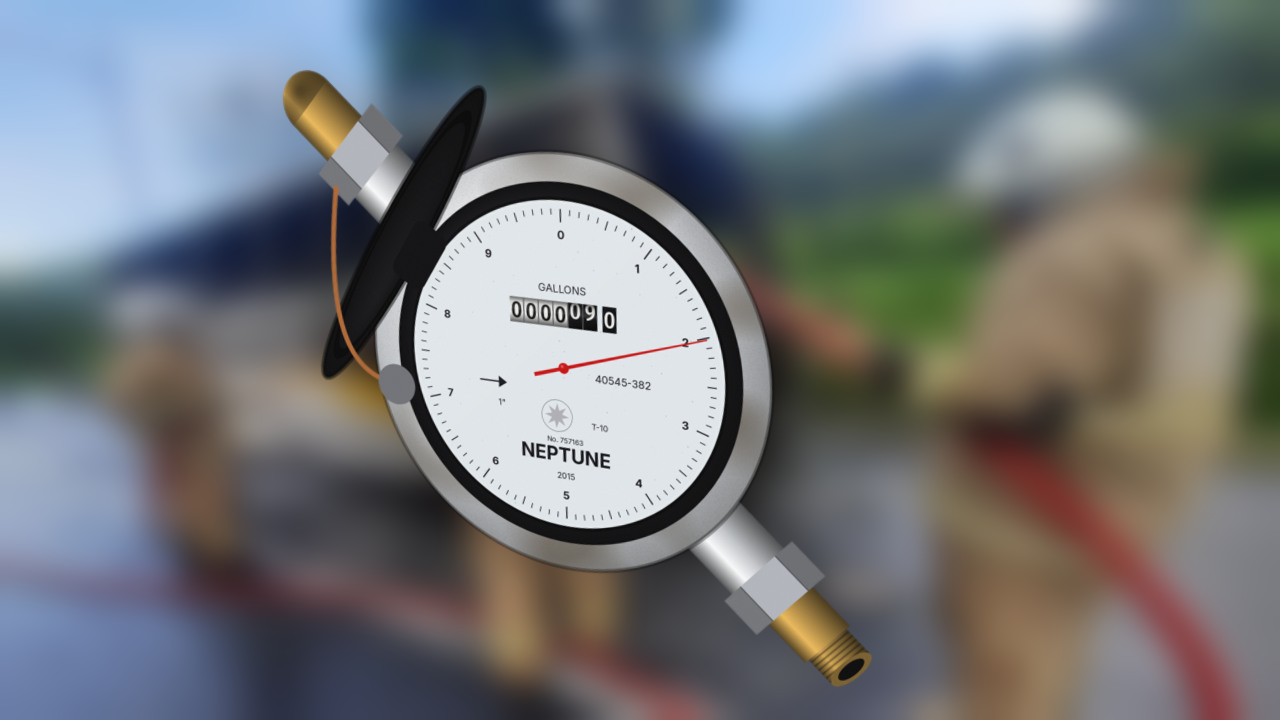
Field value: 92.0; gal
